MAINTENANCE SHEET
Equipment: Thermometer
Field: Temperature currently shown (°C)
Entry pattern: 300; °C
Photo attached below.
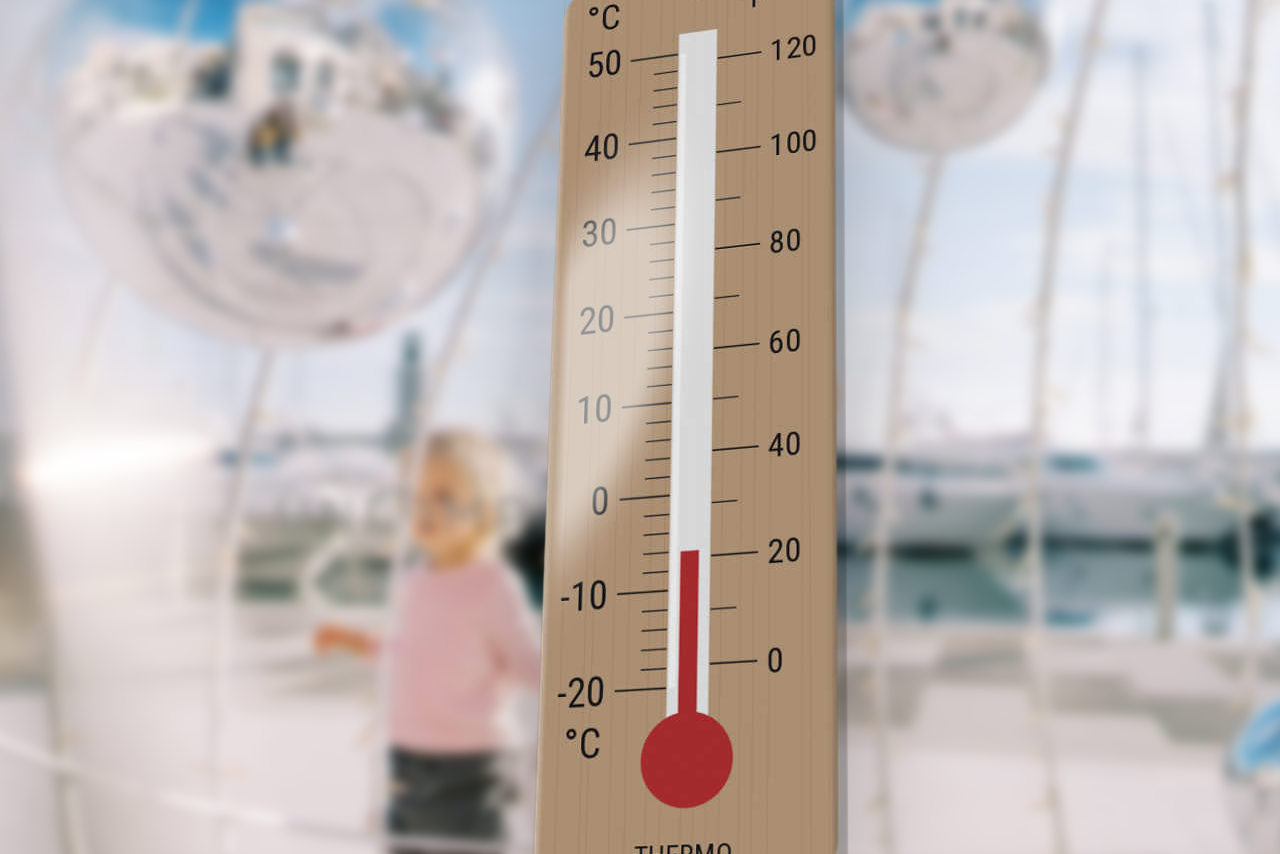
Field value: -6; °C
